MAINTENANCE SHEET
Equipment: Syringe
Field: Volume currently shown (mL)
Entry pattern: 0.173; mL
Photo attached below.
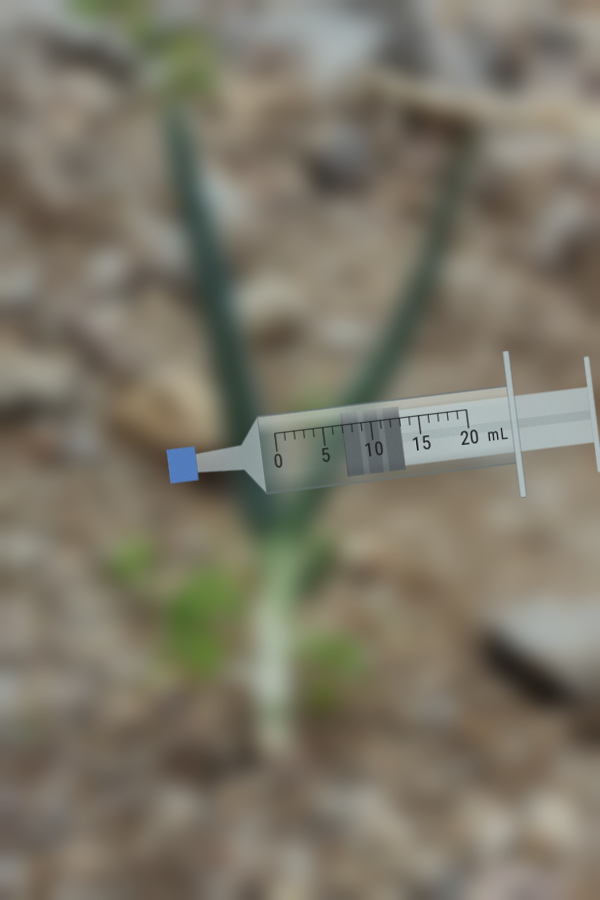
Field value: 7; mL
